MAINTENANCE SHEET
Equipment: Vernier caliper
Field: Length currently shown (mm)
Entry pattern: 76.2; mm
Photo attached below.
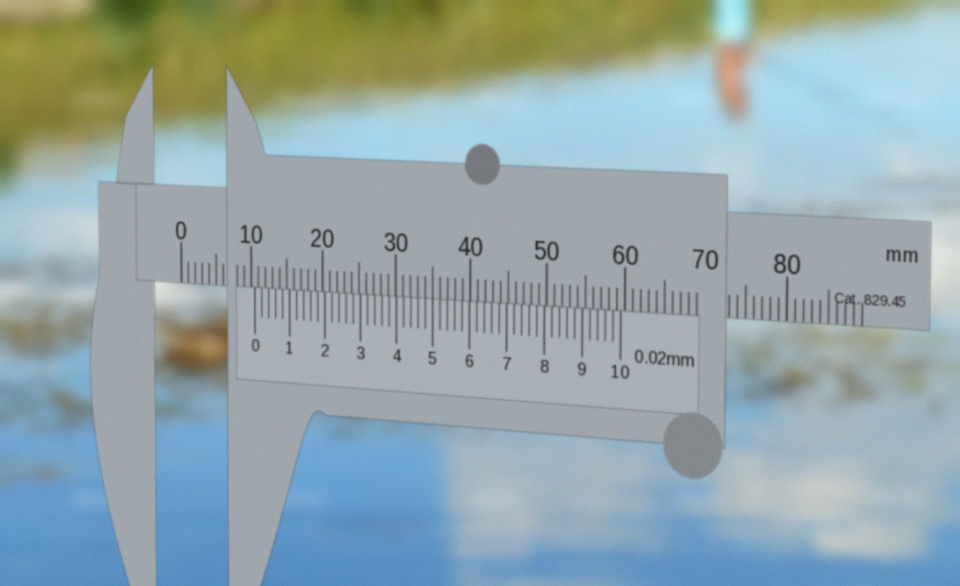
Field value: 10.5; mm
